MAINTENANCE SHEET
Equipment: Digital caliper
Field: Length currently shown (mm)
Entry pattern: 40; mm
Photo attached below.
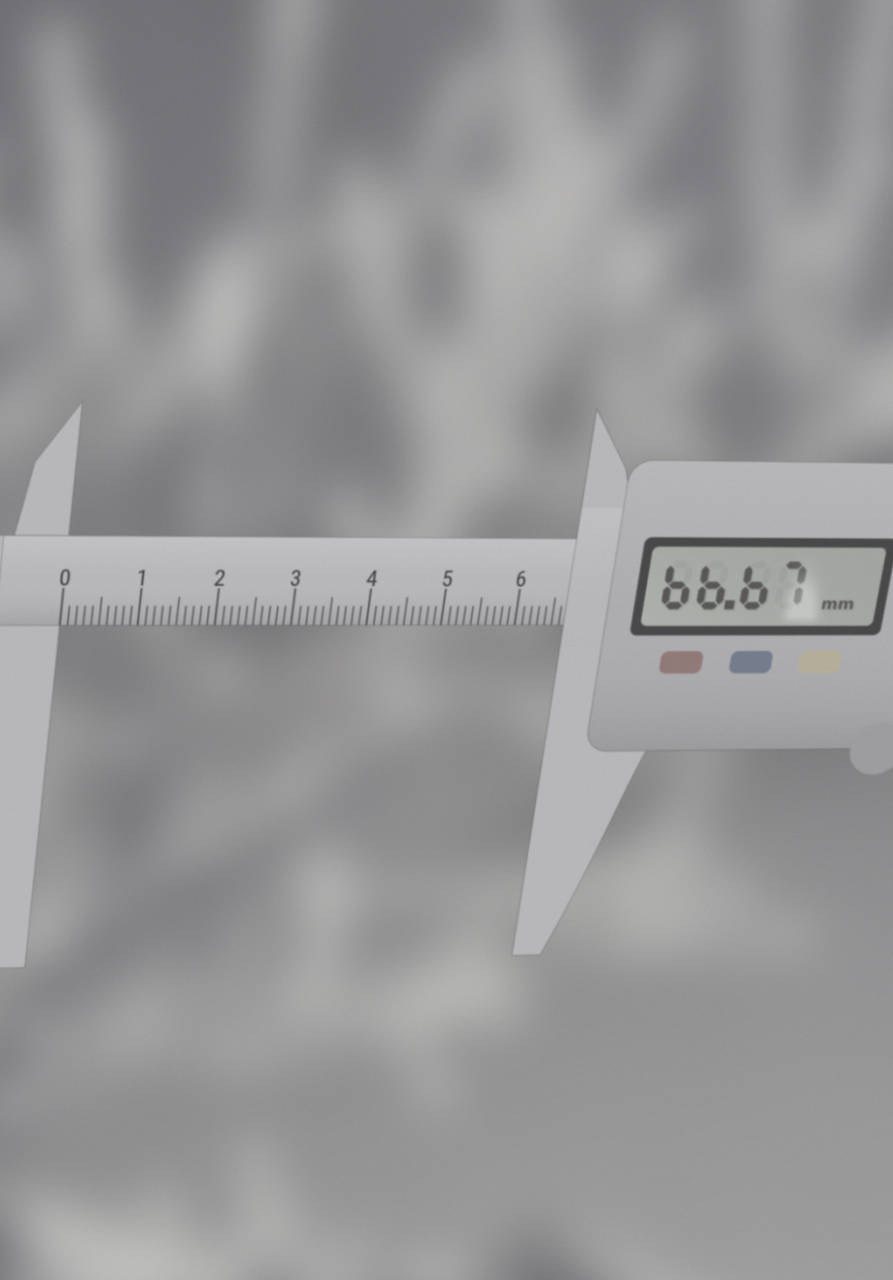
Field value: 66.67; mm
